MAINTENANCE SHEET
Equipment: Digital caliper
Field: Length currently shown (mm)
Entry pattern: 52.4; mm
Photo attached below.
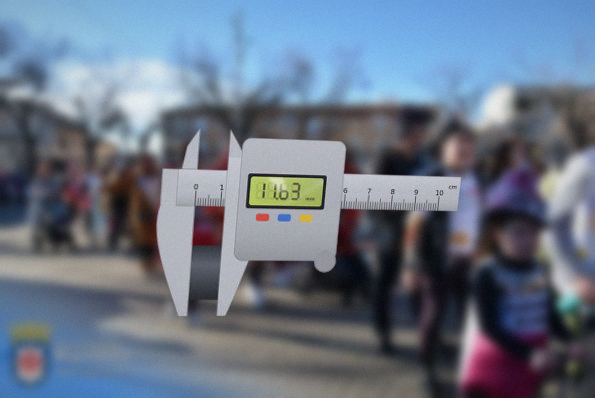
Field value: 11.63; mm
